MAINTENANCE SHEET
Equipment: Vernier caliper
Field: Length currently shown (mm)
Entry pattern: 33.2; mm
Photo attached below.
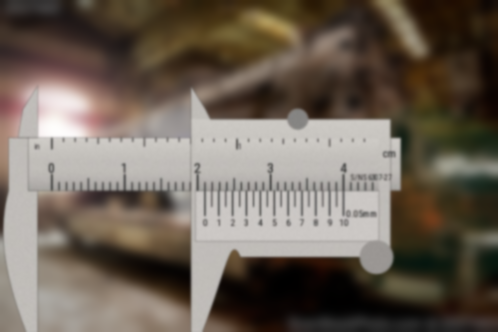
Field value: 21.0; mm
